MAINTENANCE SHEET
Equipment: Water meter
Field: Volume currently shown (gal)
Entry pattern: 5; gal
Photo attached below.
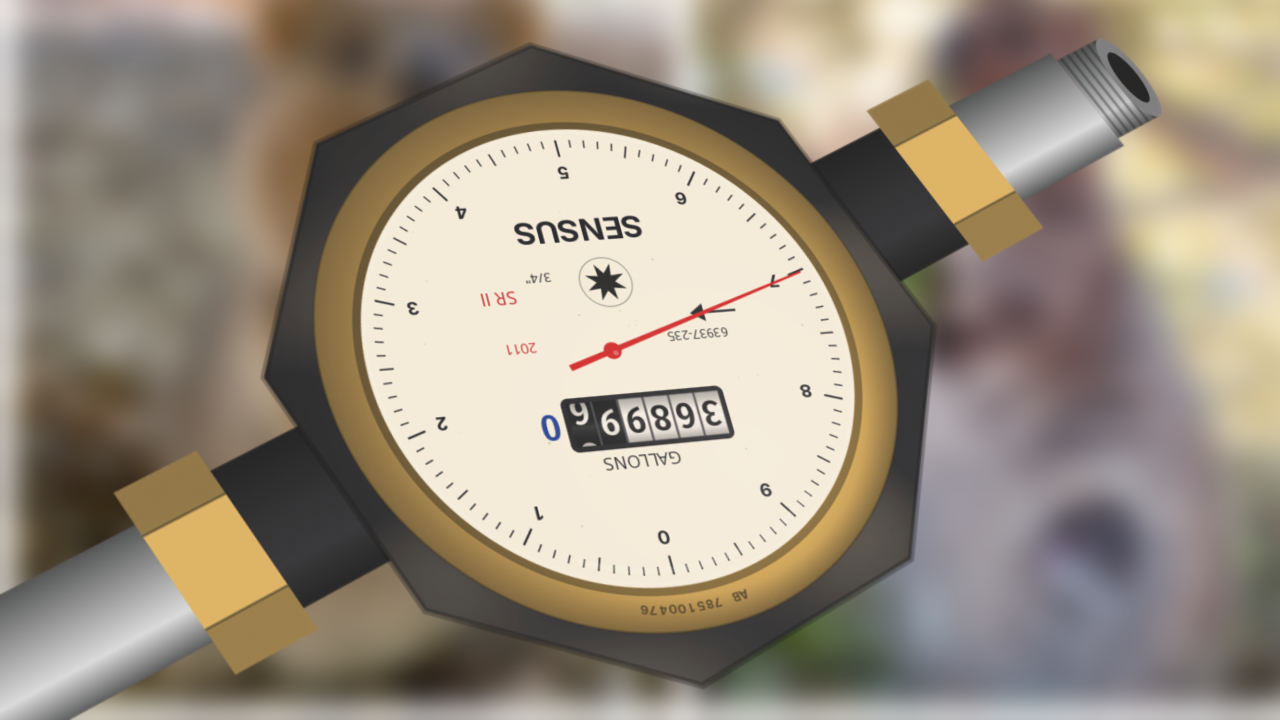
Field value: 3689957.0; gal
